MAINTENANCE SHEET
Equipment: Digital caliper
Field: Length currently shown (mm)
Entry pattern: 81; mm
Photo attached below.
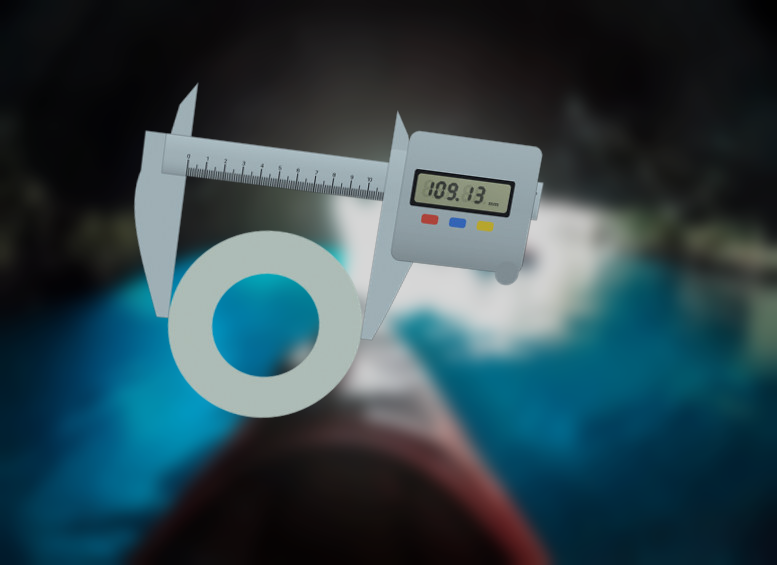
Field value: 109.13; mm
